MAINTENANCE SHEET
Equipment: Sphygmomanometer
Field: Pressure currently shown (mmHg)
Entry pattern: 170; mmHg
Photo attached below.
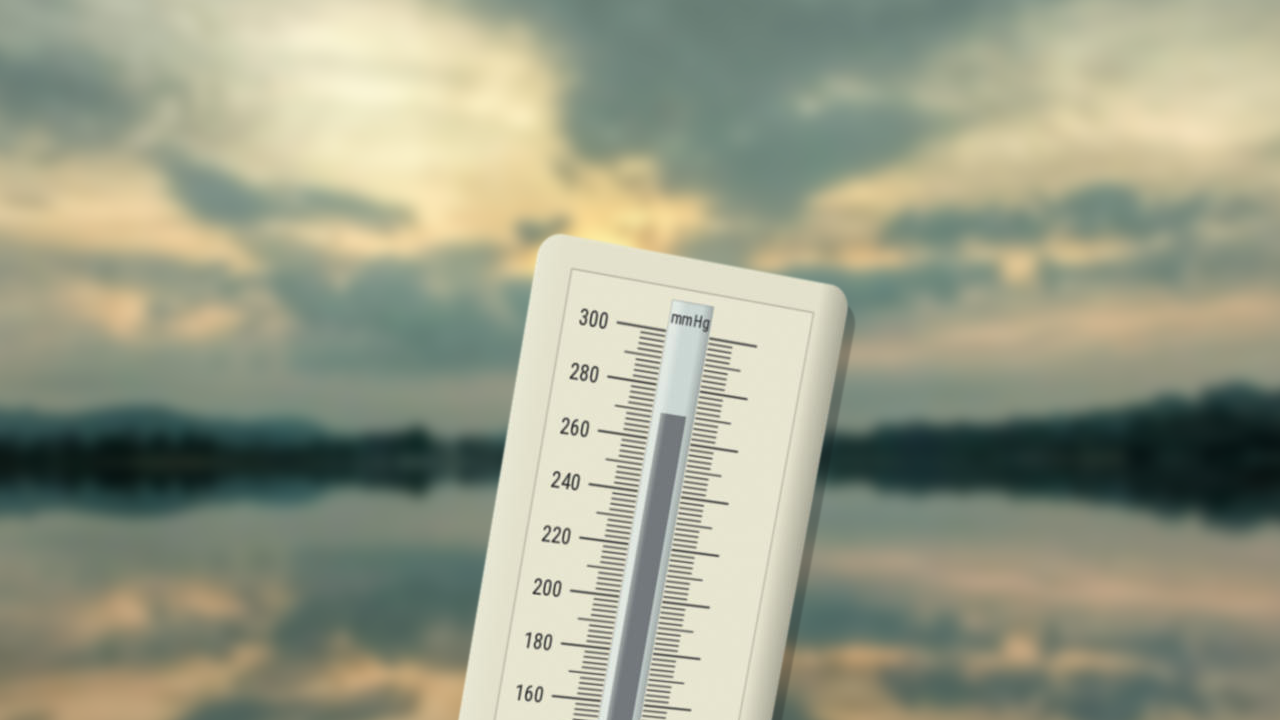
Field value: 270; mmHg
